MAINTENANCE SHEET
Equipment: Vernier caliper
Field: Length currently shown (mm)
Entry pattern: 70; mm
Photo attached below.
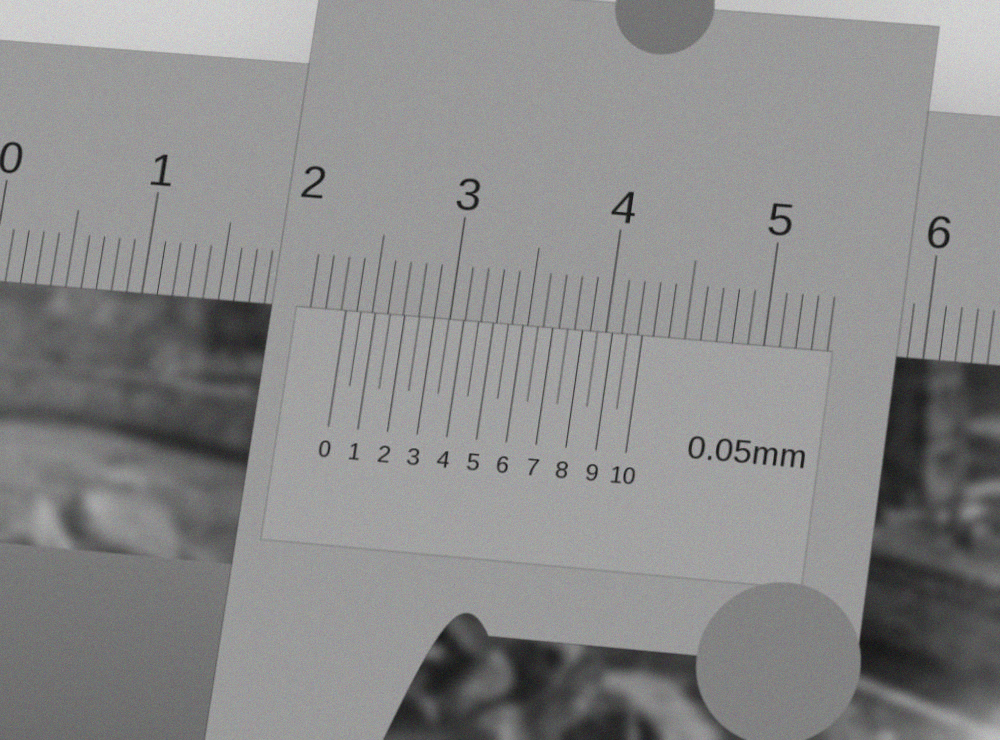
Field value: 23.3; mm
